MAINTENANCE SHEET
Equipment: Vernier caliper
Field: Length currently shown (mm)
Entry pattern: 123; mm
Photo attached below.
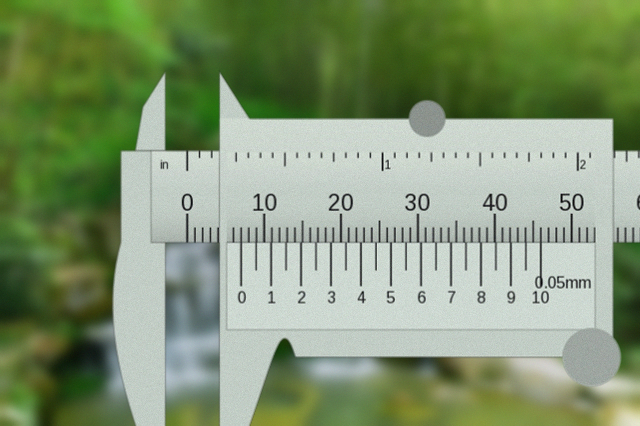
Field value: 7.0; mm
